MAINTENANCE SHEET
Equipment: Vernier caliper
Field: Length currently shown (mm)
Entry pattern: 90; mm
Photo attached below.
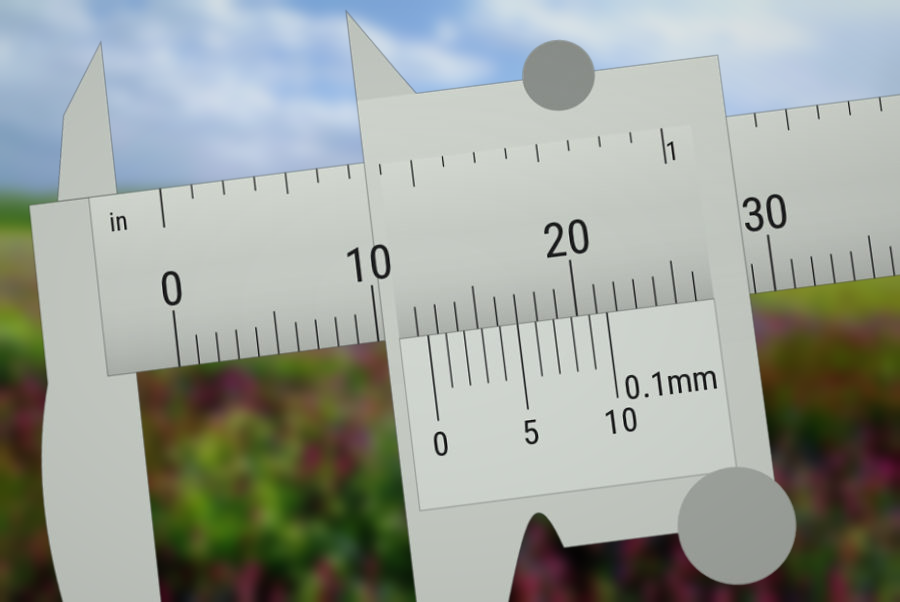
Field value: 12.5; mm
